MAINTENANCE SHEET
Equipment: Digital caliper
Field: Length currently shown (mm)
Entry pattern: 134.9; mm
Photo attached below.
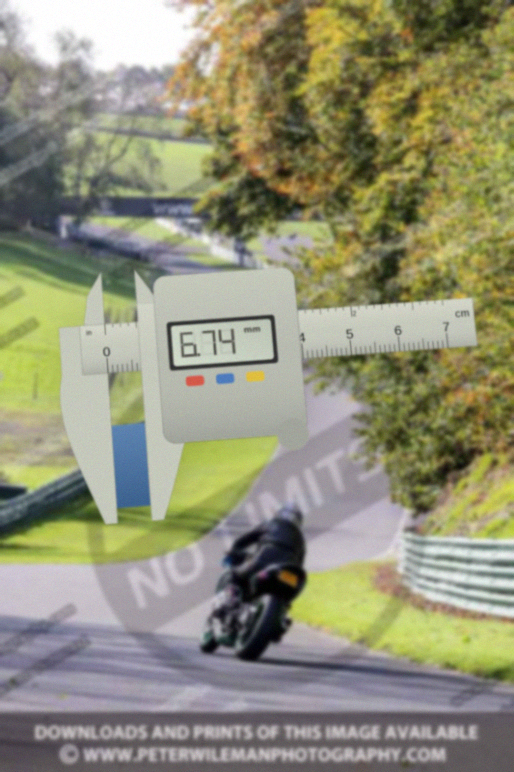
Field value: 6.74; mm
